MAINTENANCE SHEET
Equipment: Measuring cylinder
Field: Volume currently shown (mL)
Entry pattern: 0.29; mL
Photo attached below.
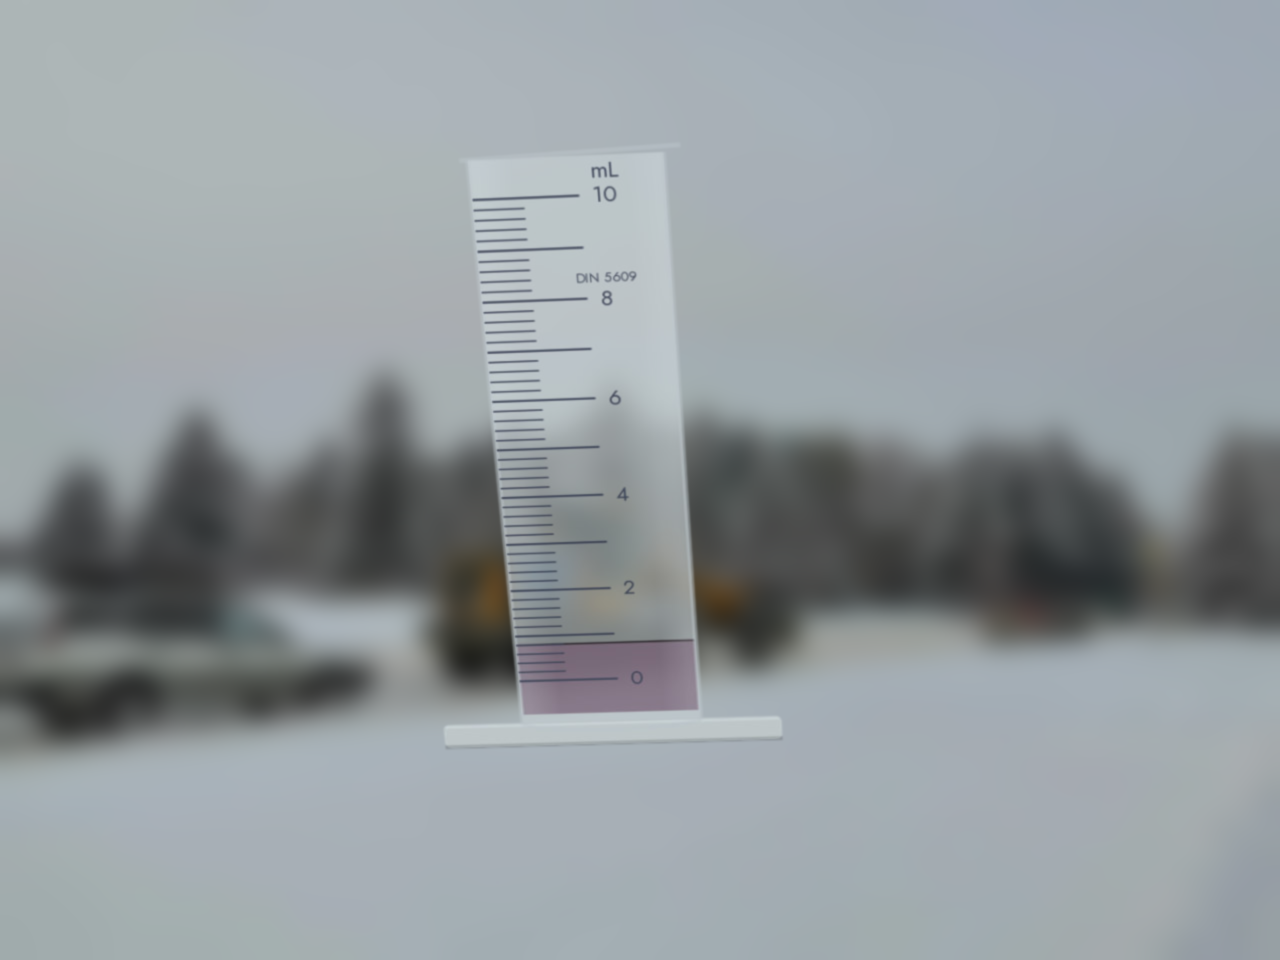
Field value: 0.8; mL
